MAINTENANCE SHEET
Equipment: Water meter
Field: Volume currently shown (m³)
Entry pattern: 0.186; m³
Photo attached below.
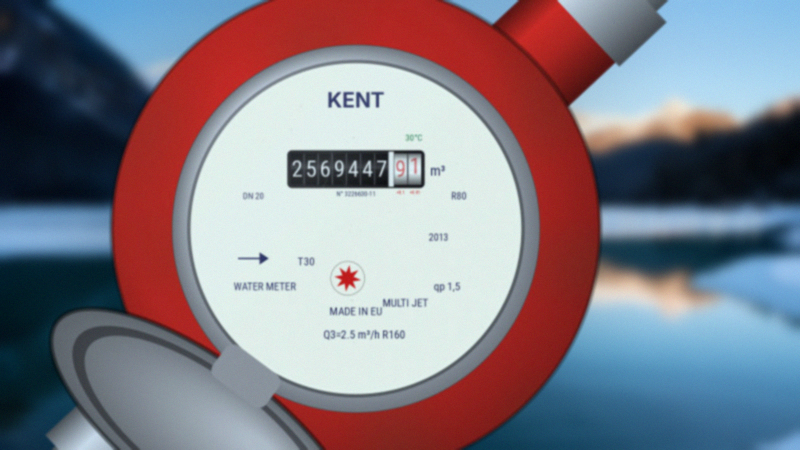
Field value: 2569447.91; m³
